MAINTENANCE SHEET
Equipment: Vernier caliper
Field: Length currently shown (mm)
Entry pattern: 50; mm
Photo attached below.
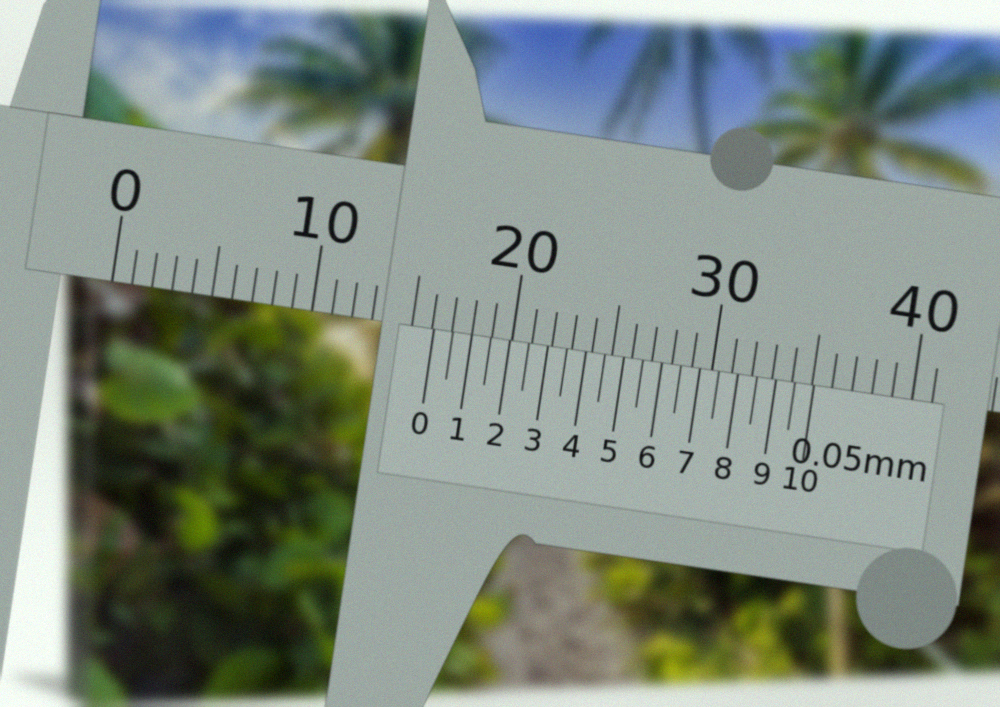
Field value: 16.1; mm
